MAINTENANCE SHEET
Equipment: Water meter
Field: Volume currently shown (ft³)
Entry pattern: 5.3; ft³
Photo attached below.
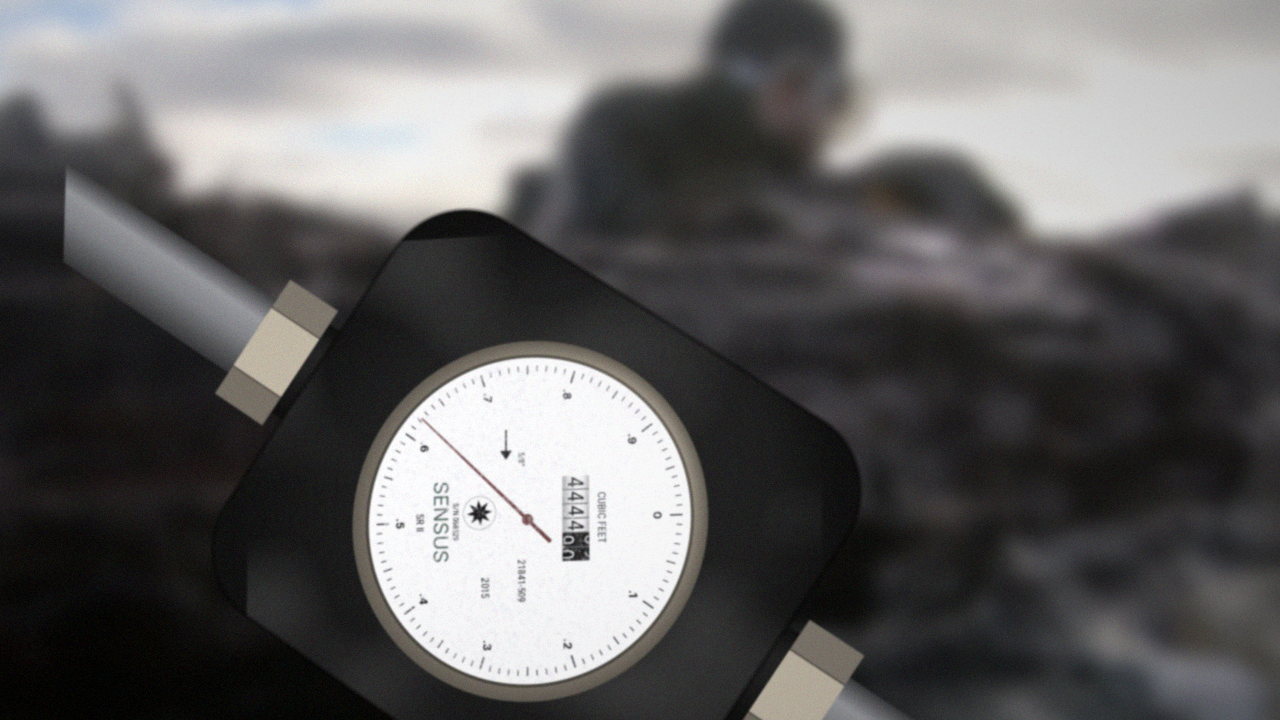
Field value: 444489.62; ft³
